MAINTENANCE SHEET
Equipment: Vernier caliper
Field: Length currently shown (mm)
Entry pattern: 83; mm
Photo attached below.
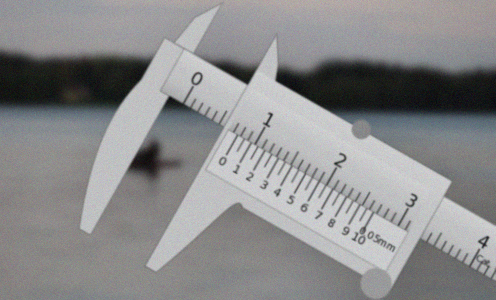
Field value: 7.6; mm
